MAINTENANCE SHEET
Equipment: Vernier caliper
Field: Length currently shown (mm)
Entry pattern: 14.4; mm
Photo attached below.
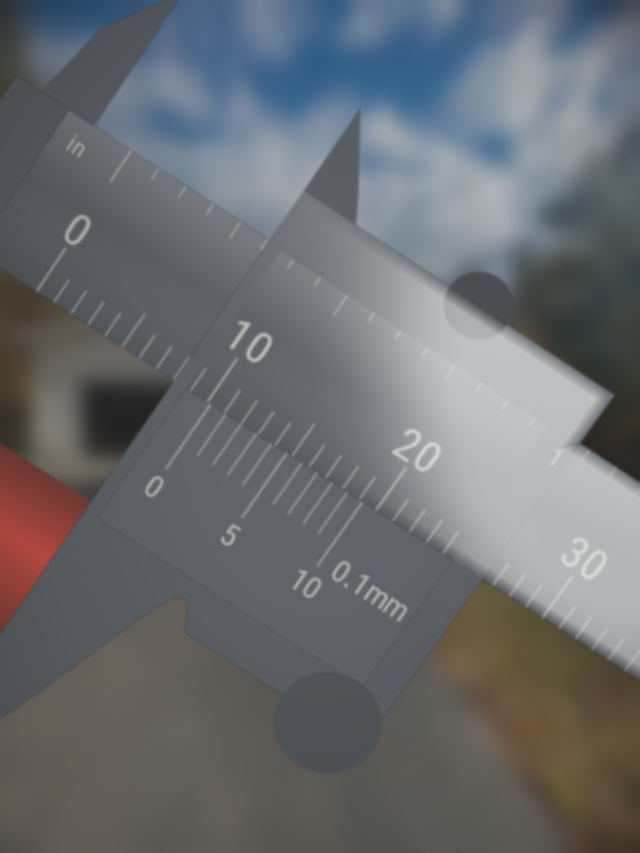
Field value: 10.2; mm
